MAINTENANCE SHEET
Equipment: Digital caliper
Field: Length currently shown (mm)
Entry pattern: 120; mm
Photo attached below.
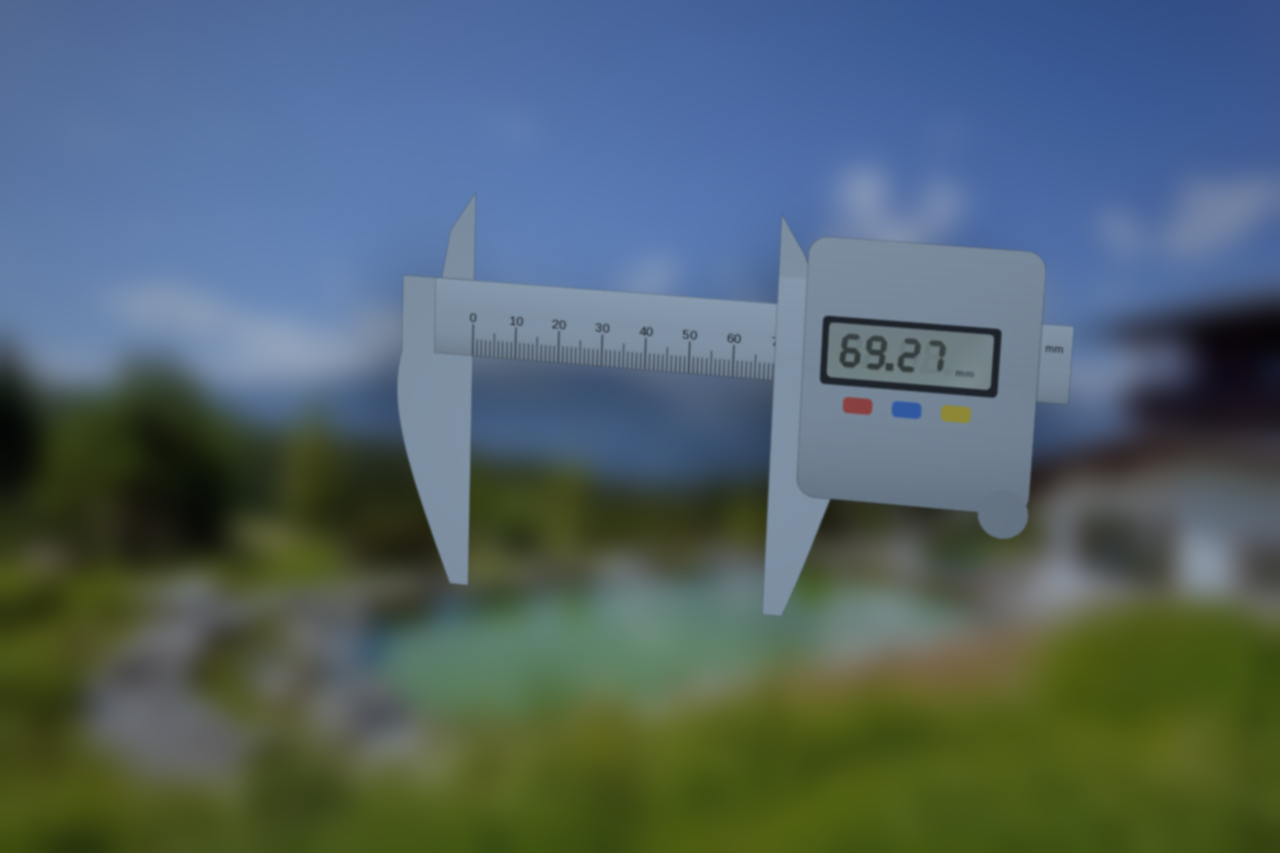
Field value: 69.27; mm
